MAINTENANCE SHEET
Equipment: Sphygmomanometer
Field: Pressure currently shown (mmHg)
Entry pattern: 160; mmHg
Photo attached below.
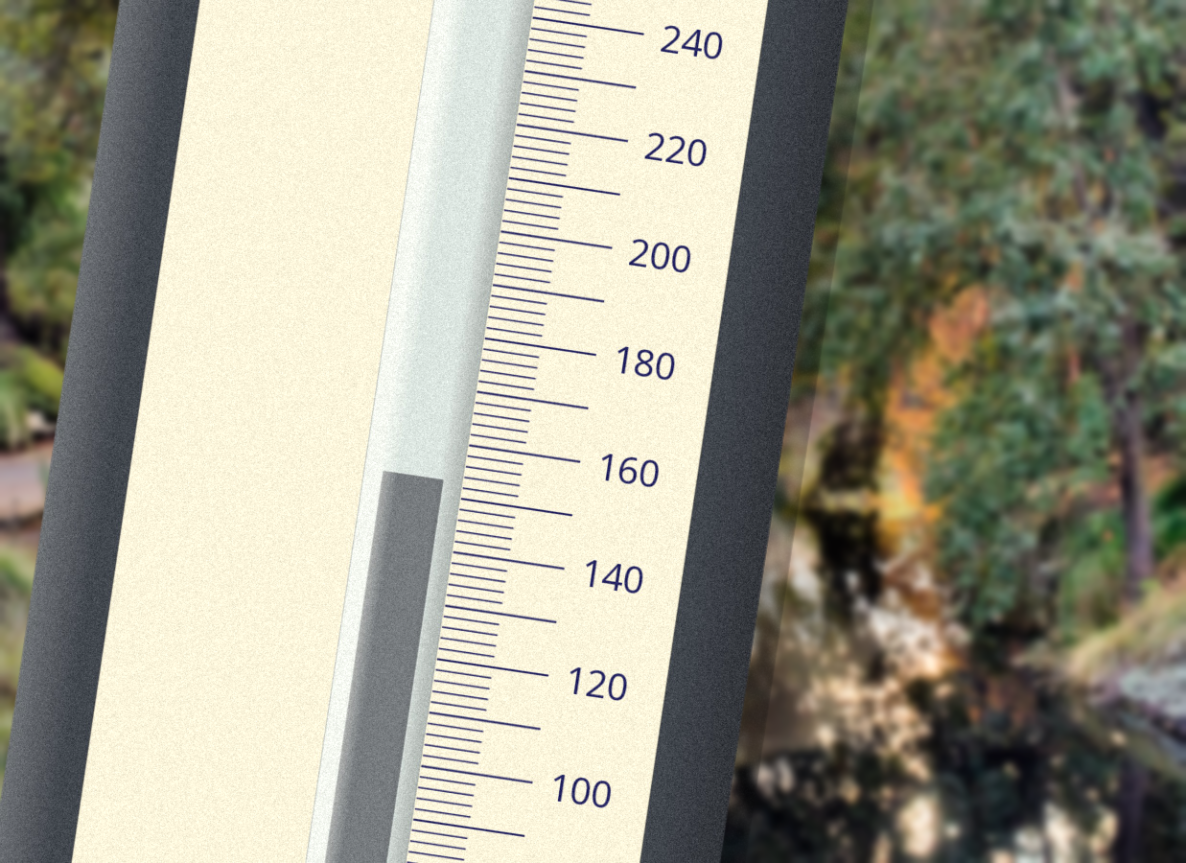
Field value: 153; mmHg
